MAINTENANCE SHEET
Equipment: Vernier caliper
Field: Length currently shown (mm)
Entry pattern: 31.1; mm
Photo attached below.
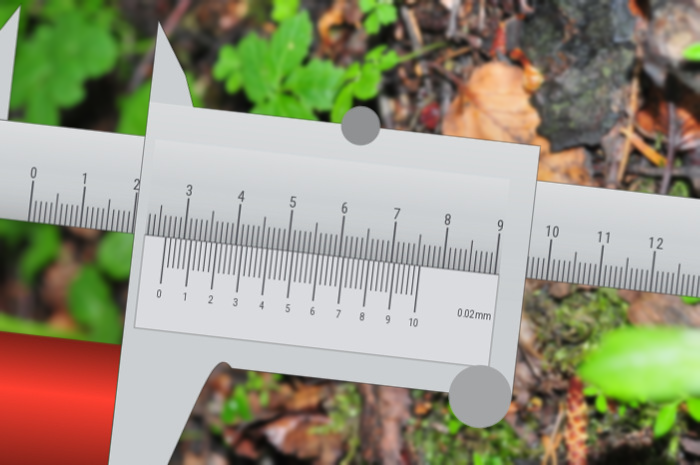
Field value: 26.5; mm
